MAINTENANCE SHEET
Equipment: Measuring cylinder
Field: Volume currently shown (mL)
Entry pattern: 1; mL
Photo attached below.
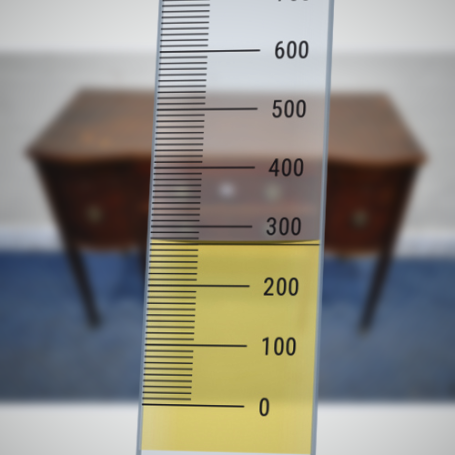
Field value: 270; mL
